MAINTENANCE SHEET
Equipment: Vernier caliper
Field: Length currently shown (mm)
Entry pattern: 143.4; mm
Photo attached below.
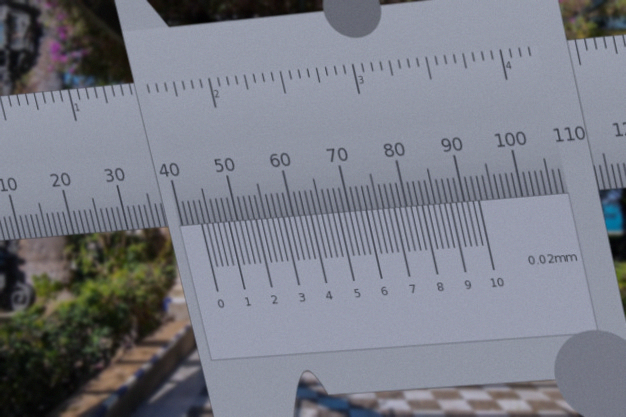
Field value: 43.5; mm
